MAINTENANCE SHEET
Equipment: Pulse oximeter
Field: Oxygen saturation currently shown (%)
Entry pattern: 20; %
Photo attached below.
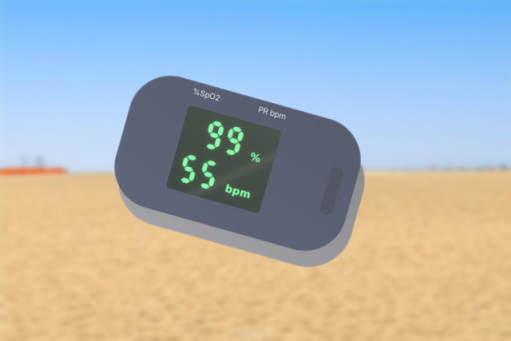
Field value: 99; %
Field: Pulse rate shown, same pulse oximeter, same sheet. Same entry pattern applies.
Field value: 55; bpm
